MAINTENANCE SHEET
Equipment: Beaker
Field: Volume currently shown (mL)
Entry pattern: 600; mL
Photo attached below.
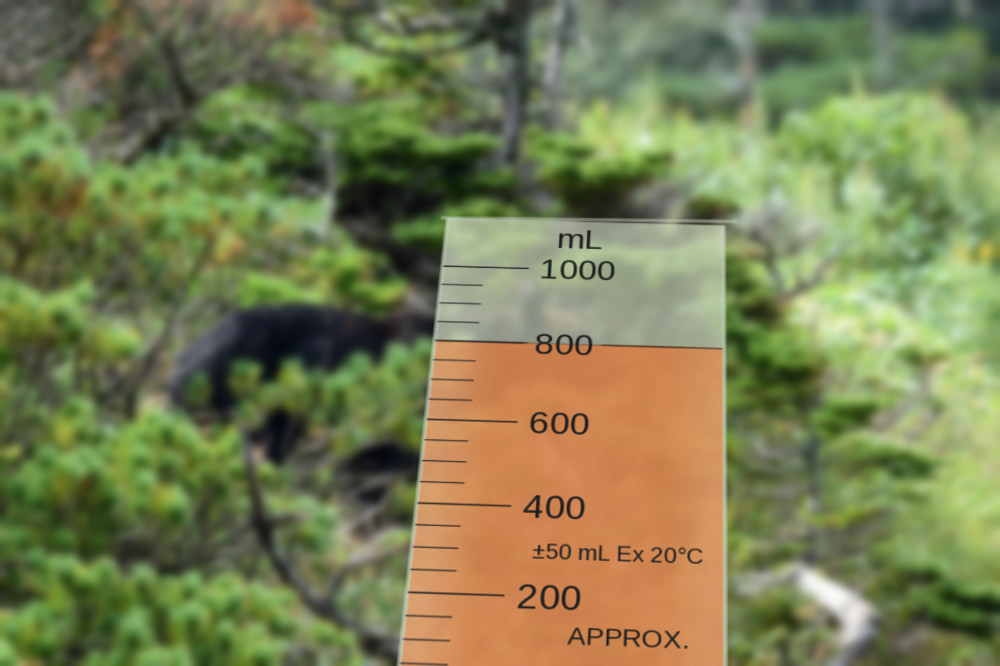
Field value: 800; mL
